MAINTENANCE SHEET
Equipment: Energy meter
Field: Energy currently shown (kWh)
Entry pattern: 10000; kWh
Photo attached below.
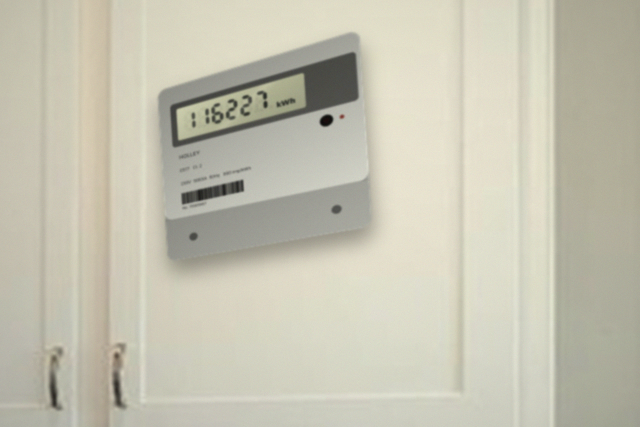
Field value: 116227; kWh
